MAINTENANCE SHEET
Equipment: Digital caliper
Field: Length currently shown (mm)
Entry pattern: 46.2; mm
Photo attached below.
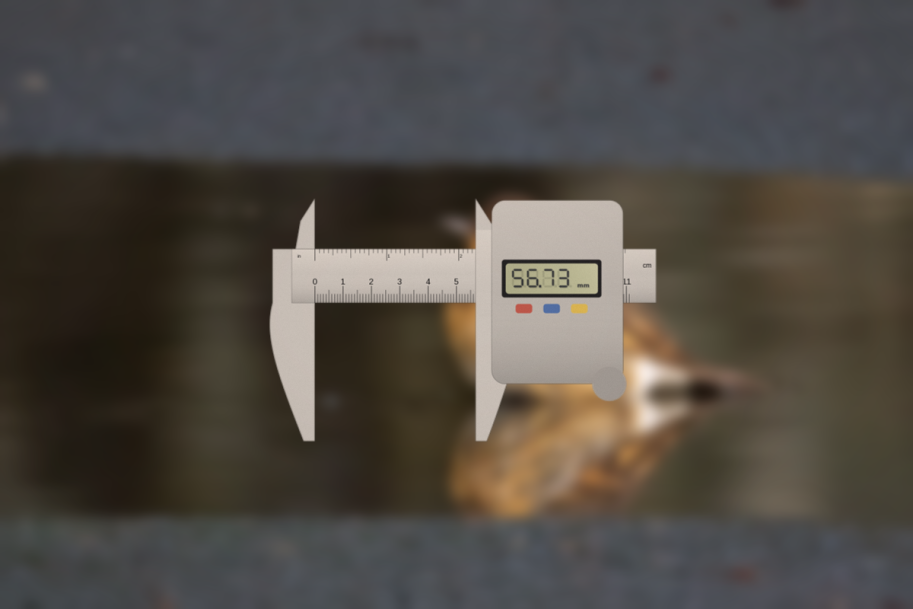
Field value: 56.73; mm
